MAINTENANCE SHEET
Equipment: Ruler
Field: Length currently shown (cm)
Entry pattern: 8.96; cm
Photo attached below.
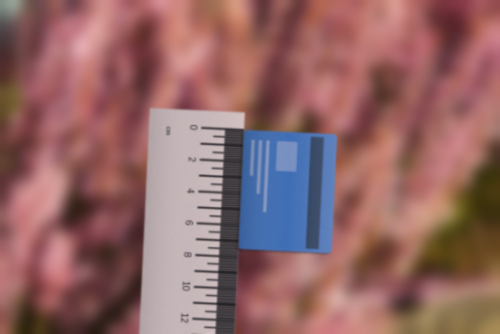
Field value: 7.5; cm
